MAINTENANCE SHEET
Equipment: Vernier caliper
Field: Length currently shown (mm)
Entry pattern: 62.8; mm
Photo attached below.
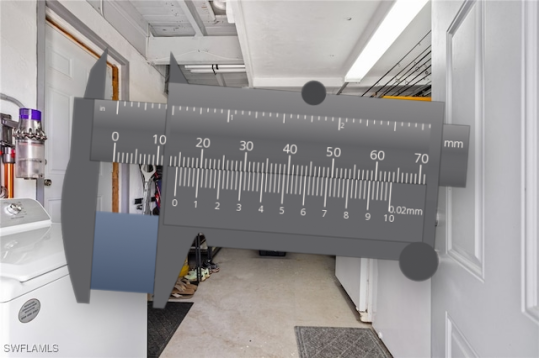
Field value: 14.5; mm
